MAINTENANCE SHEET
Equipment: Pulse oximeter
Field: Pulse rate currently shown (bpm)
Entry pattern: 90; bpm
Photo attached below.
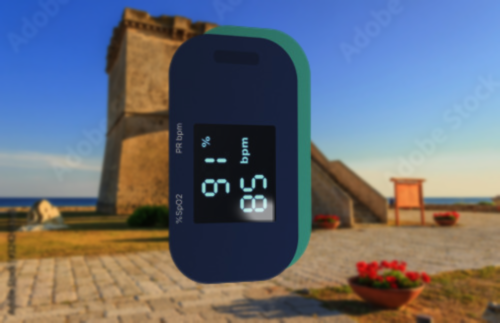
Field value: 85; bpm
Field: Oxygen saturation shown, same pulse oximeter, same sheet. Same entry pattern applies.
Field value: 91; %
